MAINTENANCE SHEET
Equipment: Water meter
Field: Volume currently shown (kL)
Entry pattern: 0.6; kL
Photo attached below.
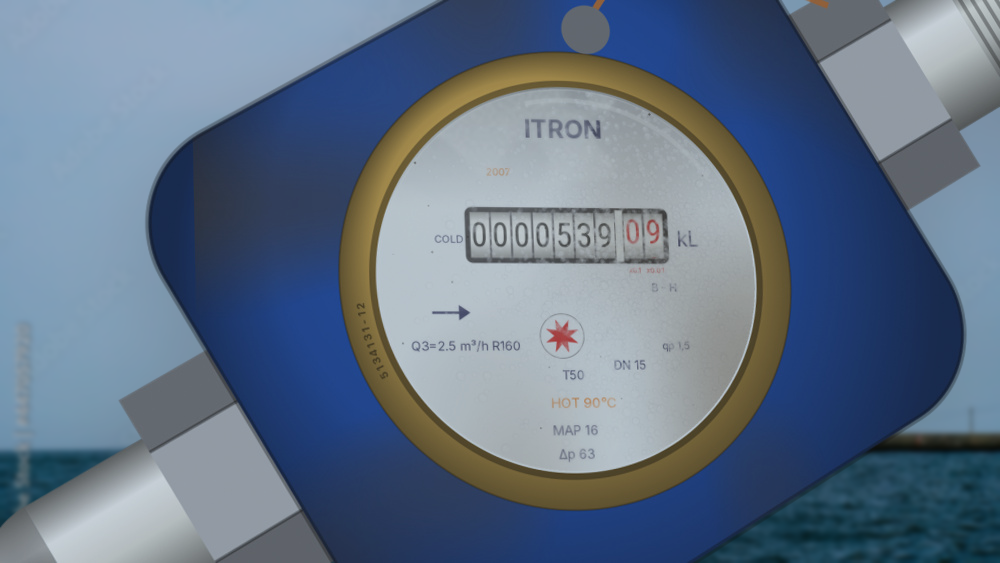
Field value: 539.09; kL
